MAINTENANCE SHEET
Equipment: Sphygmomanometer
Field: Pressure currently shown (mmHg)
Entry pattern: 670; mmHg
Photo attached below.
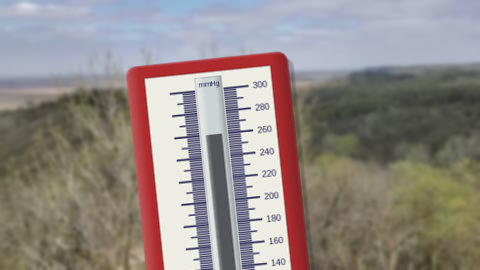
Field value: 260; mmHg
